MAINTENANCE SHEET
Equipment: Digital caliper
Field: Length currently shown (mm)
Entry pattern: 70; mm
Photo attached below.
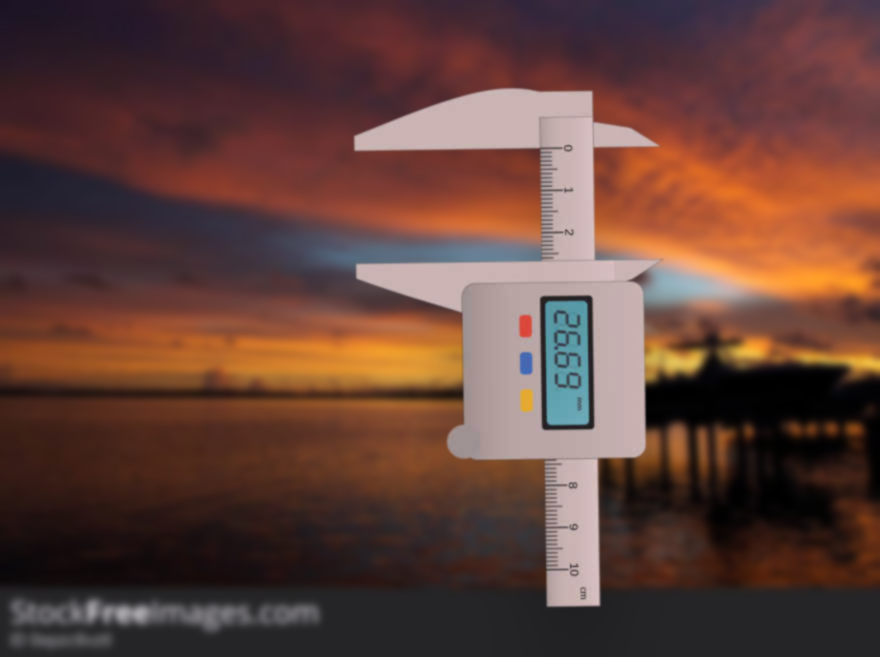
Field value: 26.69; mm
